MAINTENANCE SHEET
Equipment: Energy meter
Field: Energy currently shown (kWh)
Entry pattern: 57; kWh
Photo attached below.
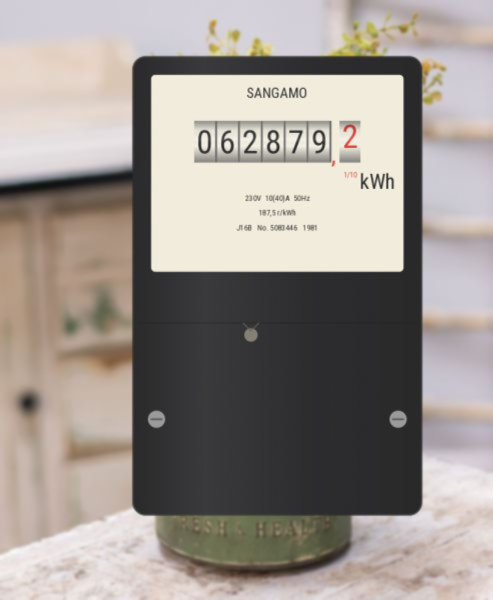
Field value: 62879.2; kWh
